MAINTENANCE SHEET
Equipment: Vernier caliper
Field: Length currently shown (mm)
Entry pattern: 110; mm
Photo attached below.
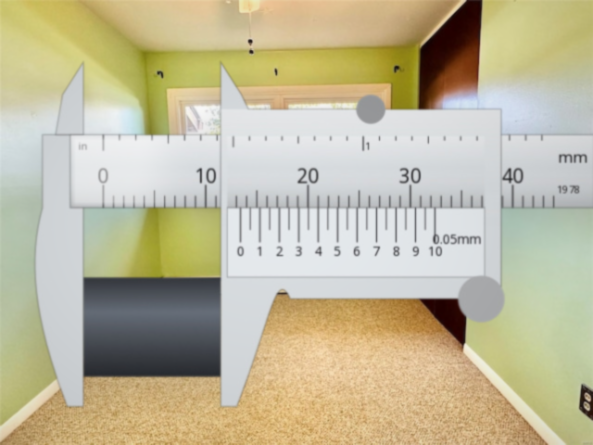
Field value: 13.4; mm
